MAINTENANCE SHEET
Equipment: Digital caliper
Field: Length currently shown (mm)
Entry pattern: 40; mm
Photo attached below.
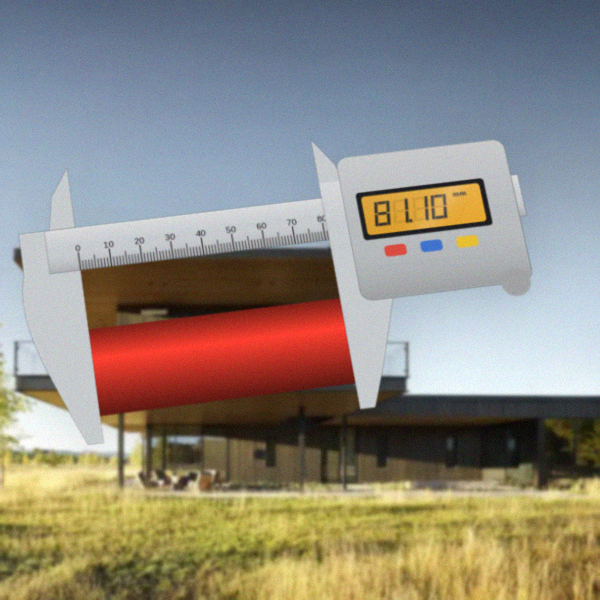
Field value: 81.10; mm
